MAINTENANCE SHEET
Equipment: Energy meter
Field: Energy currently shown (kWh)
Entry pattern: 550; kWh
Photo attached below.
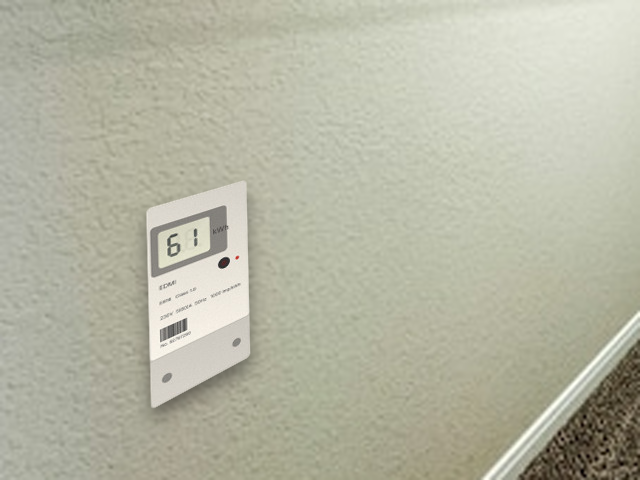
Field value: 61; kWh
